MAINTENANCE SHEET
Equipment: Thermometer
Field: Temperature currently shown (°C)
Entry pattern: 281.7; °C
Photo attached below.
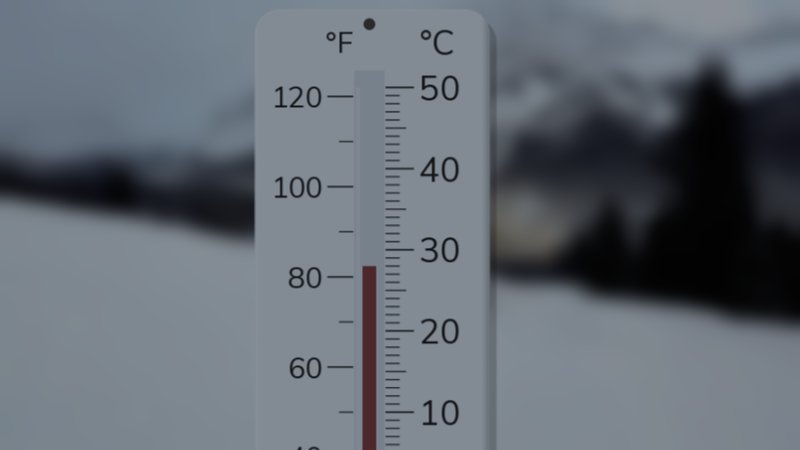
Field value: 28; °C
